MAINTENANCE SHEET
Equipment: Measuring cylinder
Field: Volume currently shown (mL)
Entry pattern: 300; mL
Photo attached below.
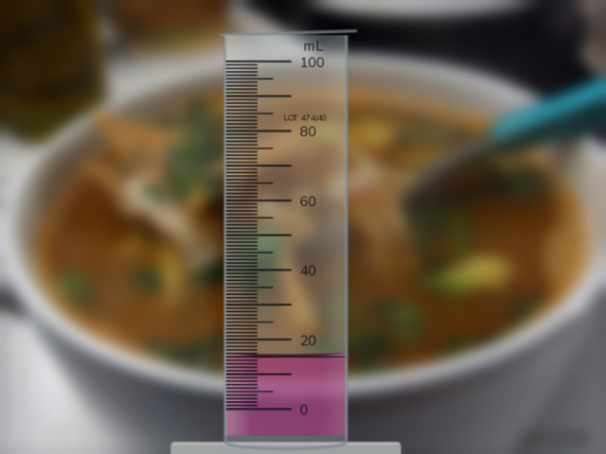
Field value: 15; mL
